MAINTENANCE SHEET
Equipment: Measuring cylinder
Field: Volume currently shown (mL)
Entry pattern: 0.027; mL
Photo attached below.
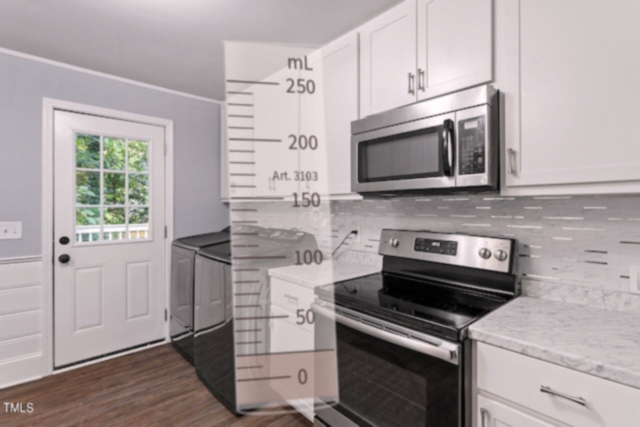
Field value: 20; mL
